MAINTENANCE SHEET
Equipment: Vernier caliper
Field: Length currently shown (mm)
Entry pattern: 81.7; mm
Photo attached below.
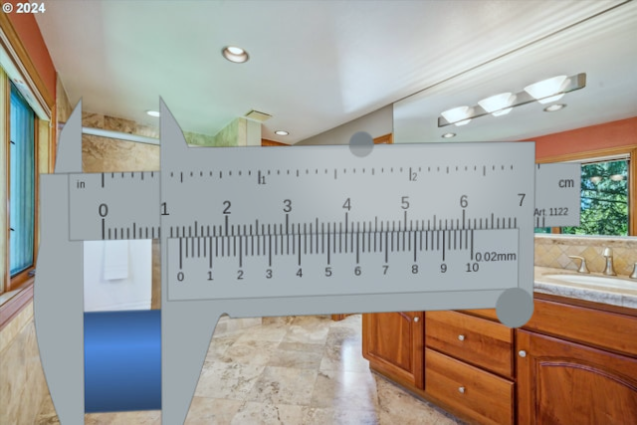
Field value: 12.5; mm
